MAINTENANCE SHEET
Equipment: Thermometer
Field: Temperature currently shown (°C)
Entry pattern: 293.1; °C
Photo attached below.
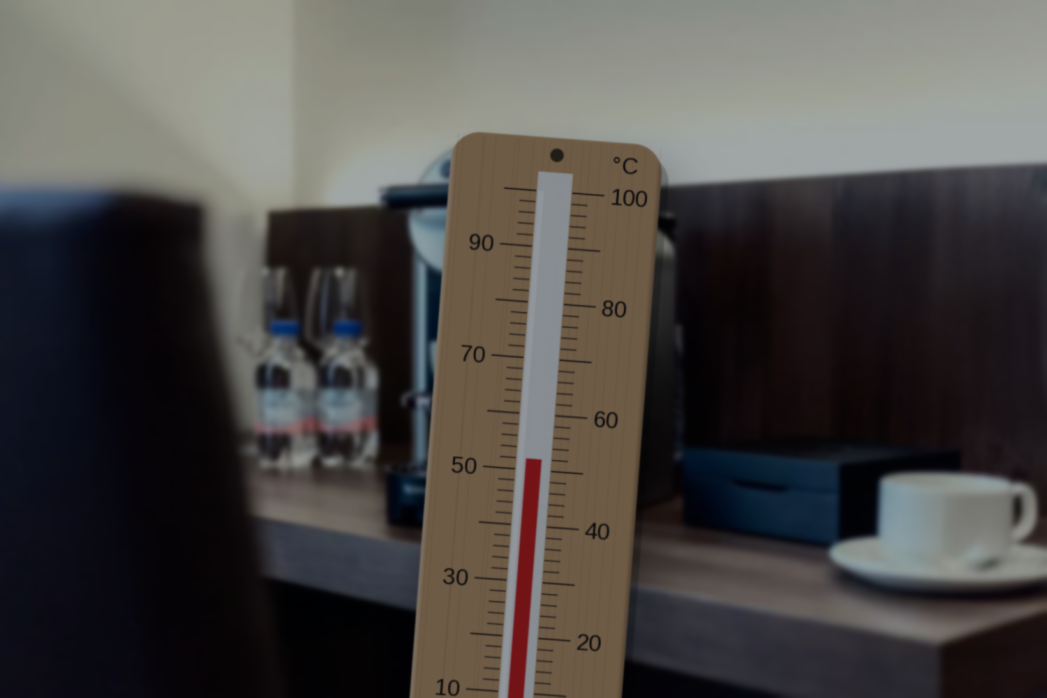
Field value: 52; °C
